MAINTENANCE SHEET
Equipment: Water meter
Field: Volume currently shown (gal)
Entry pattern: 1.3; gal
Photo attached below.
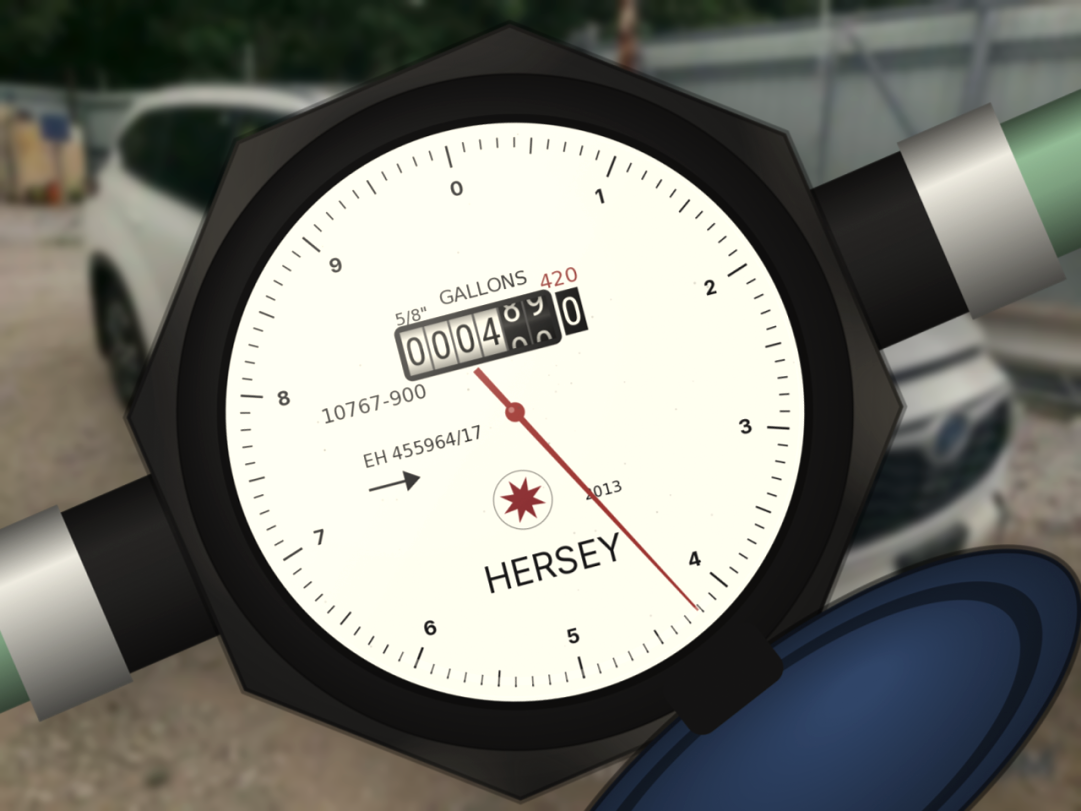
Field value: 4894.2; gal
